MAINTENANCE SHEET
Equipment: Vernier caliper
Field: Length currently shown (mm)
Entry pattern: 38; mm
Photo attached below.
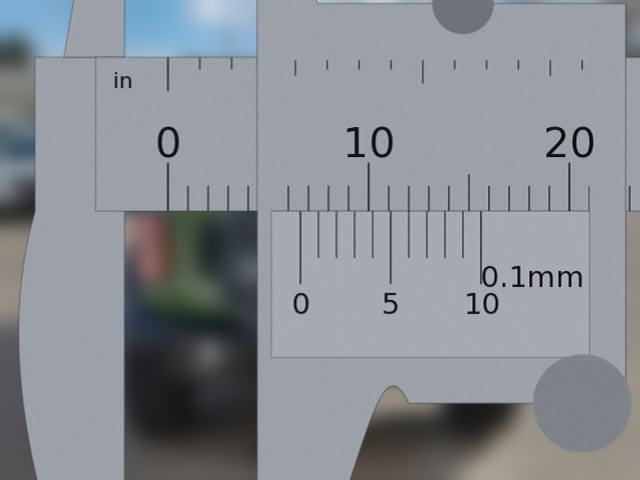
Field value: 6.6; mm
